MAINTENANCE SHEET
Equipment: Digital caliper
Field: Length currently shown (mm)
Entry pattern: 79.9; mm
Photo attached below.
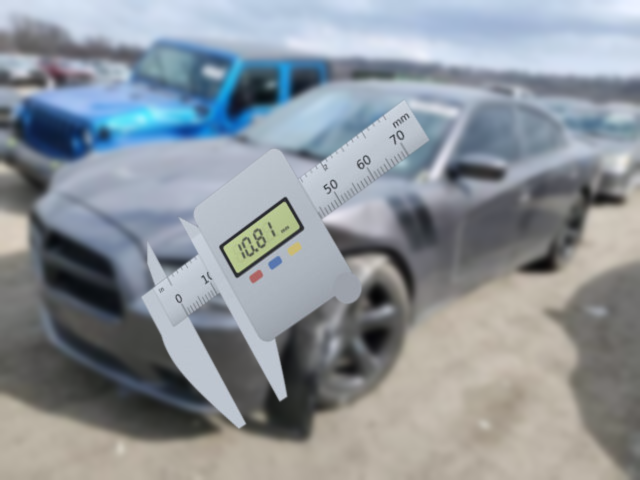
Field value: 10.81; mm
